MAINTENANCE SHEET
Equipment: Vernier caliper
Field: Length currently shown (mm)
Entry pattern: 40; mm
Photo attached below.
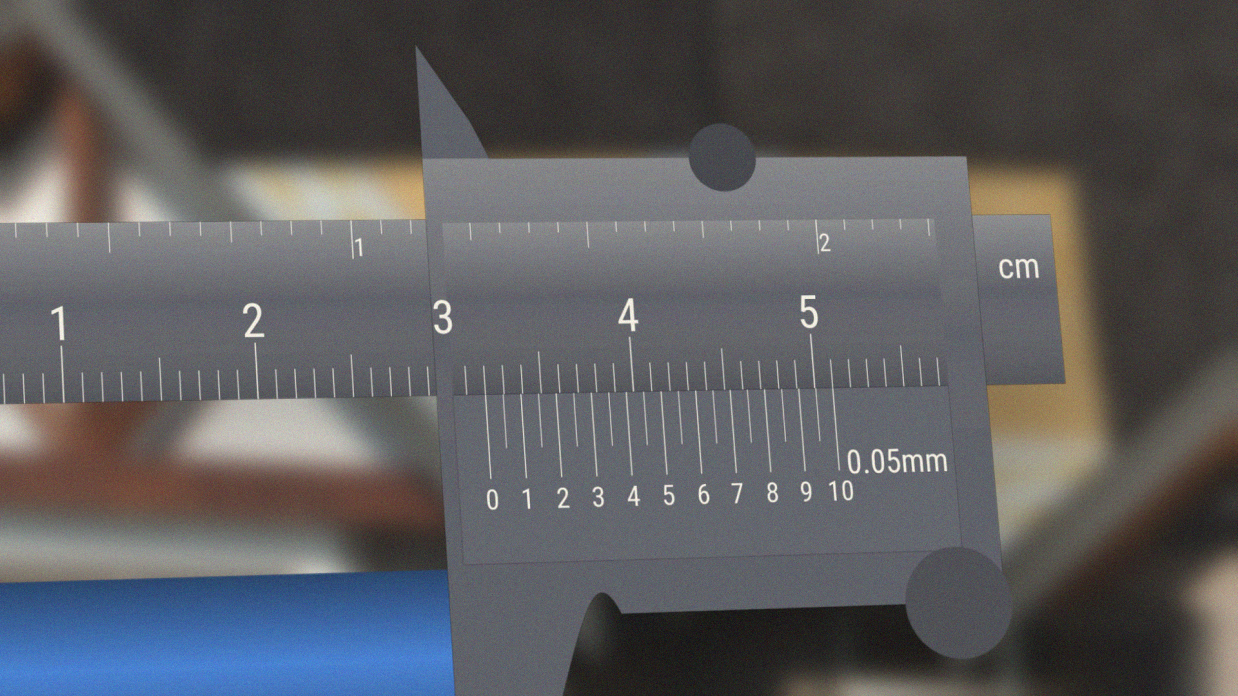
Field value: 32.0; mm
